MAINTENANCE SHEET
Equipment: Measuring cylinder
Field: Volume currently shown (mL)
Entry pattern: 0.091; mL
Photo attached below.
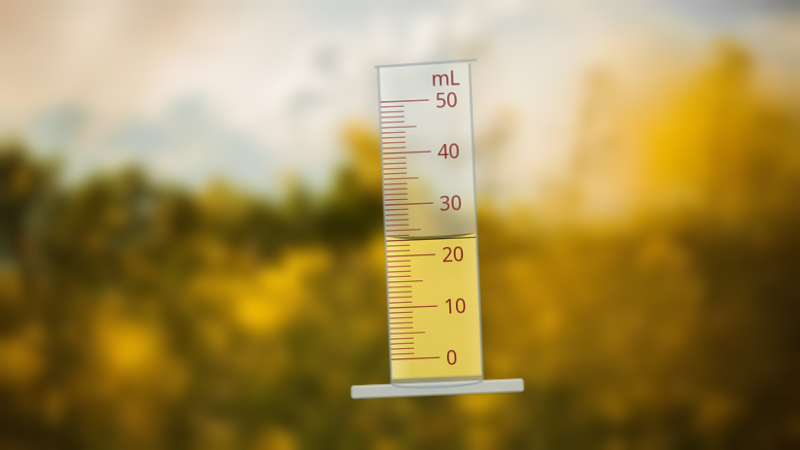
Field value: 23; mL
